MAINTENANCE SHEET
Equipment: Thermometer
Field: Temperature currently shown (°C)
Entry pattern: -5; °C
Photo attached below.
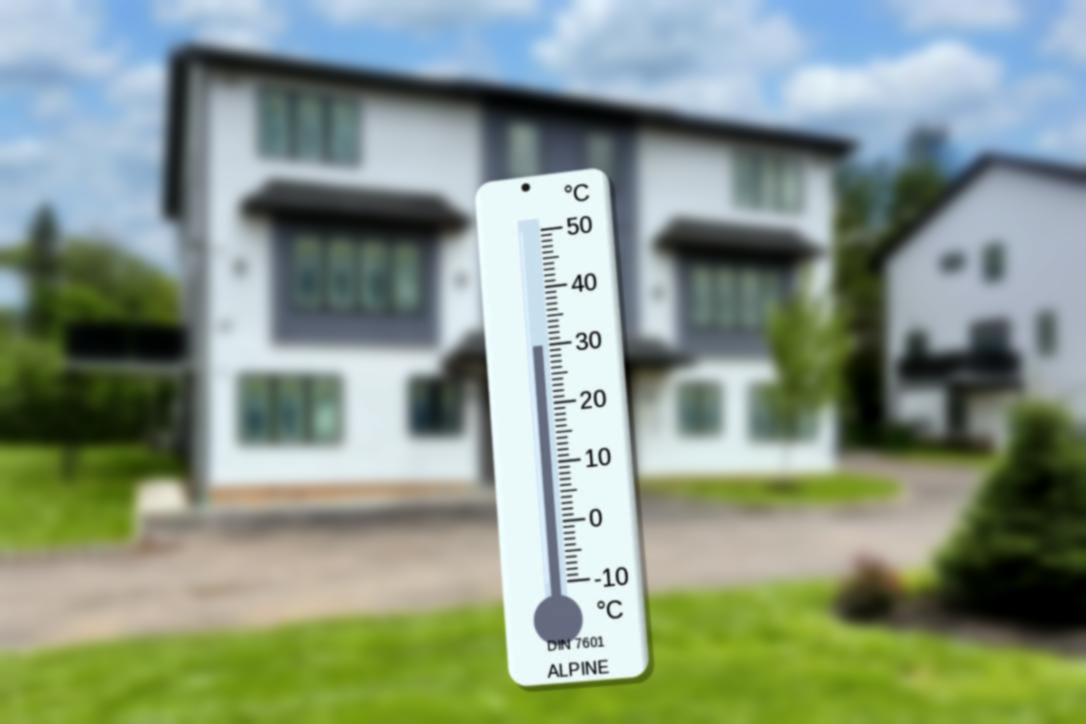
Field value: 30; °C
